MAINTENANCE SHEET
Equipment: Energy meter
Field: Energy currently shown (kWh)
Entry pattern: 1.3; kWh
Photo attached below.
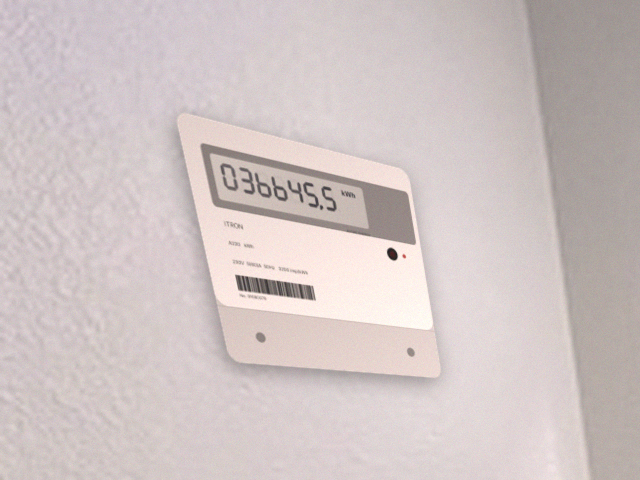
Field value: 36645.5; kWh
